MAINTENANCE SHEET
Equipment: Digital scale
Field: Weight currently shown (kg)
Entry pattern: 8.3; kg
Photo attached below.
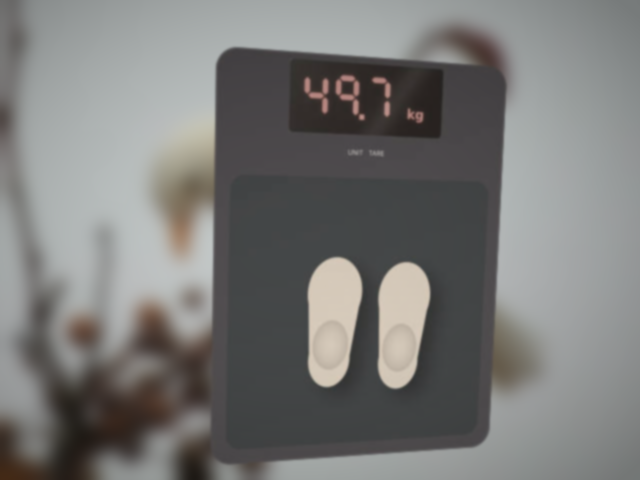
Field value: 49.7; kg
